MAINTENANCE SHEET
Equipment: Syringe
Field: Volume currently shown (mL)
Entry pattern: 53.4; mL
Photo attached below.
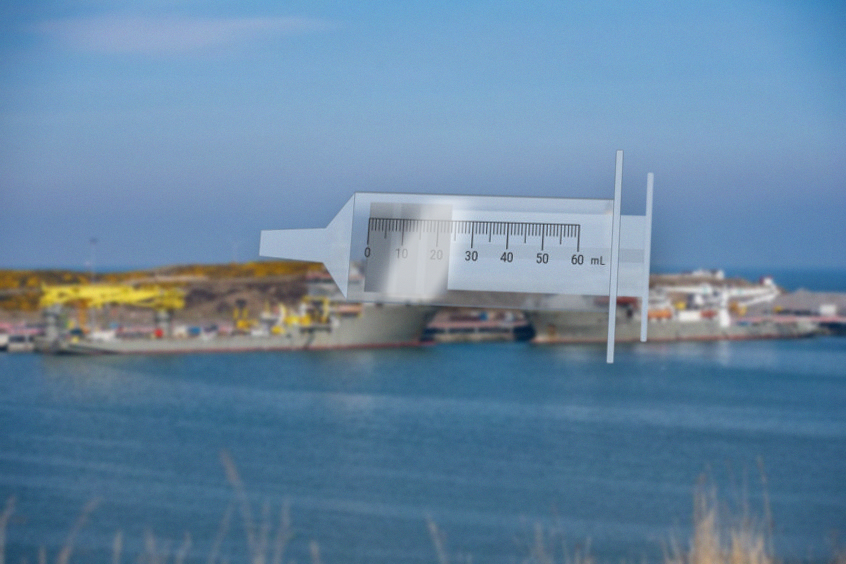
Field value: 0; mL
